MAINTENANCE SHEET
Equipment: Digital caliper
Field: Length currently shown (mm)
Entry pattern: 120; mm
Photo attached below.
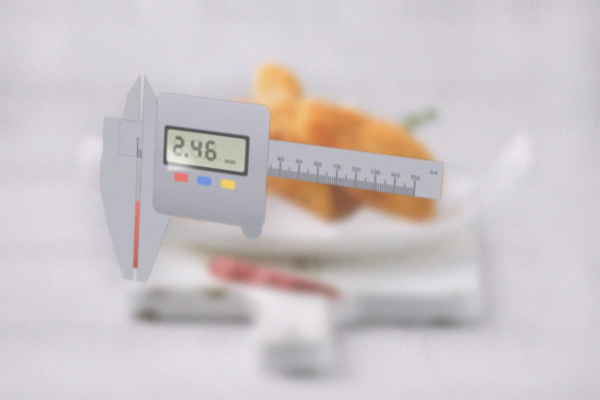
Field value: 2.46; mm
